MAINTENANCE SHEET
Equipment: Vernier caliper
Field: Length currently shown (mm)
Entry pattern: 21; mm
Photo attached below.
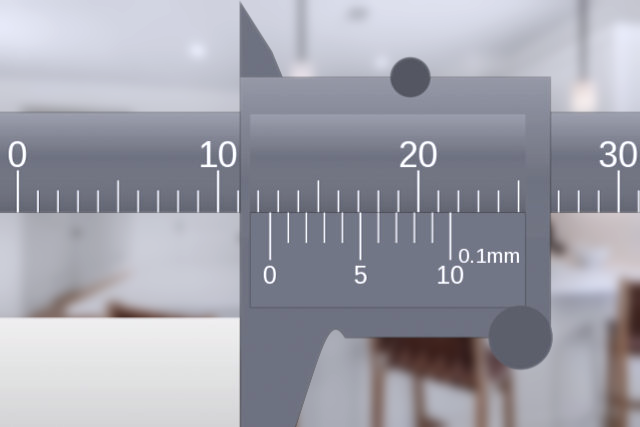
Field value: 12.6; mm
